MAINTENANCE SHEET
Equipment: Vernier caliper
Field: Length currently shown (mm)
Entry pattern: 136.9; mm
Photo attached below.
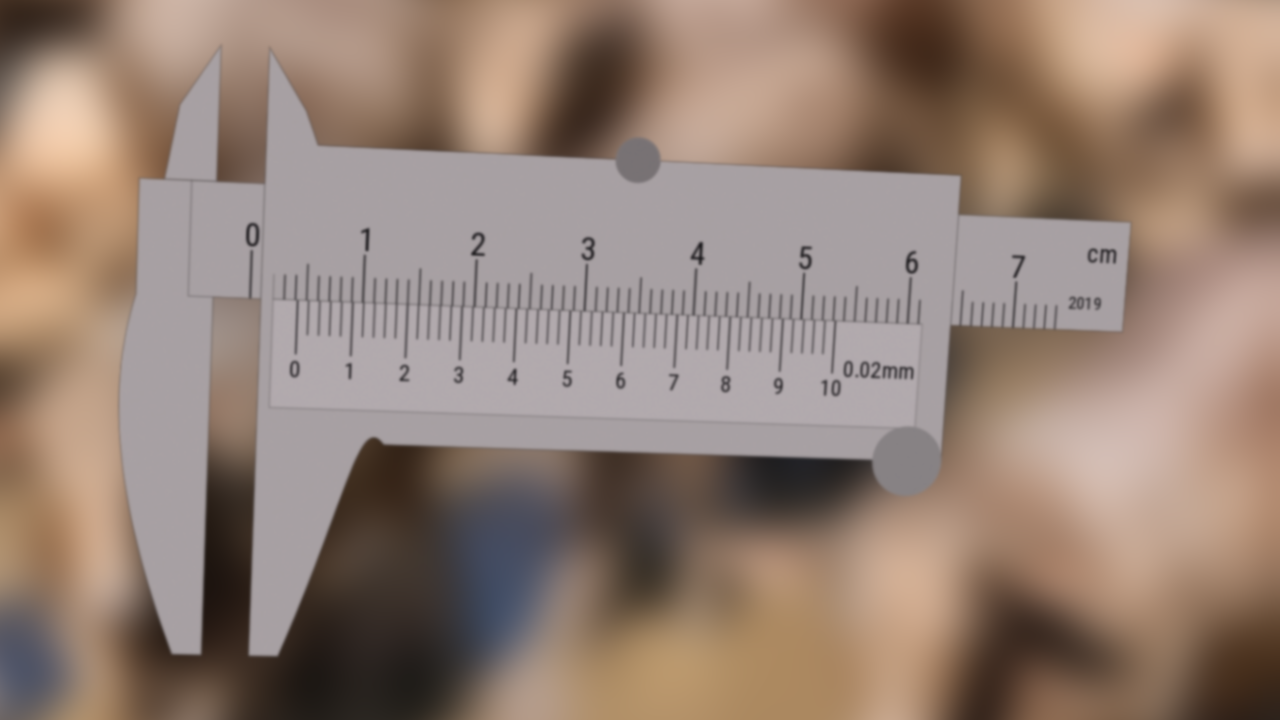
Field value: 4.2; mm
